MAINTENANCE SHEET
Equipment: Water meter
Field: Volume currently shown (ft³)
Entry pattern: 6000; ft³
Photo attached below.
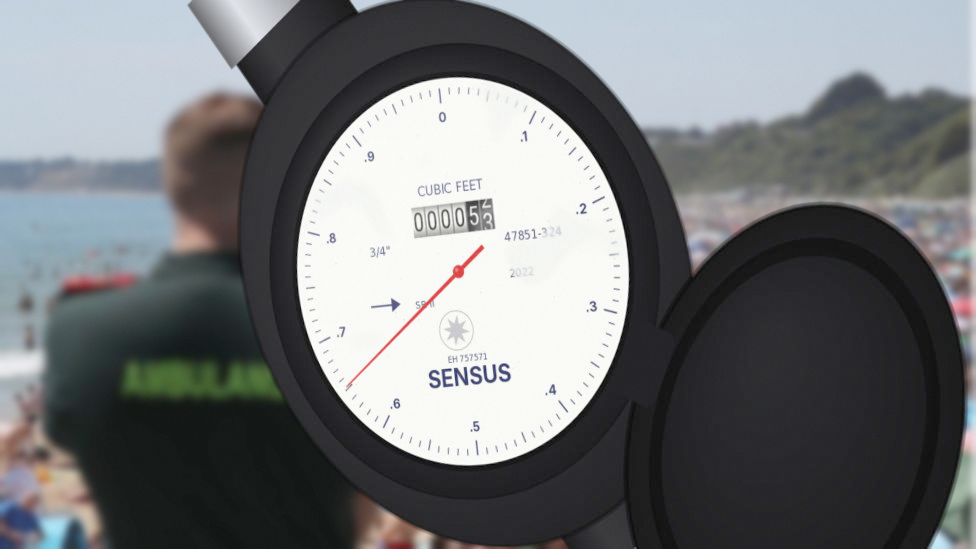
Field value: 52.65; ft³
